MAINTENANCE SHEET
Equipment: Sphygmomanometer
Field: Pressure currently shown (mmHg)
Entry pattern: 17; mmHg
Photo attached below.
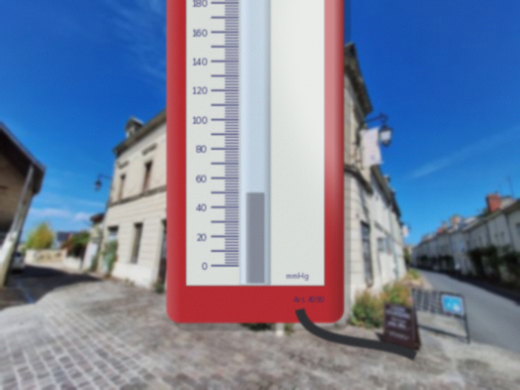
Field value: 50; mmHg
